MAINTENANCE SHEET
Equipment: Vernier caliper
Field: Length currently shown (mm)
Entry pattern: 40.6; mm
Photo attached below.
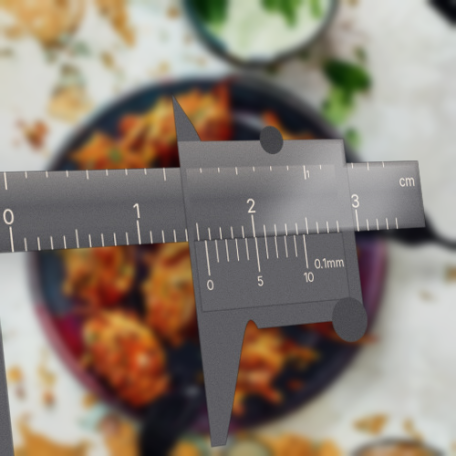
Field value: 15.6; mm
